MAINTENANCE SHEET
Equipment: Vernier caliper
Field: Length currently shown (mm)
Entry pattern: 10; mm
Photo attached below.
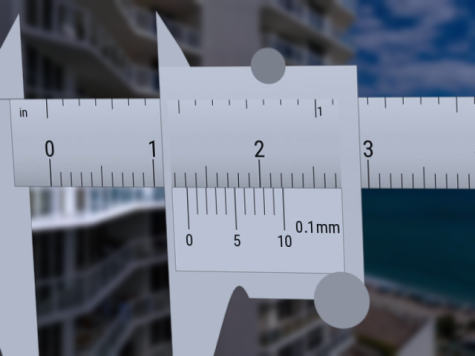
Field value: 13.1; mm
